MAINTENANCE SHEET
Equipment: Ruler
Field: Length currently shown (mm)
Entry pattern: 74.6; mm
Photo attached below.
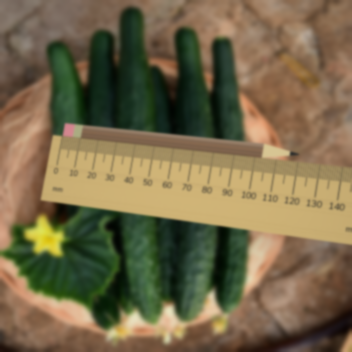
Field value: 120; mm
